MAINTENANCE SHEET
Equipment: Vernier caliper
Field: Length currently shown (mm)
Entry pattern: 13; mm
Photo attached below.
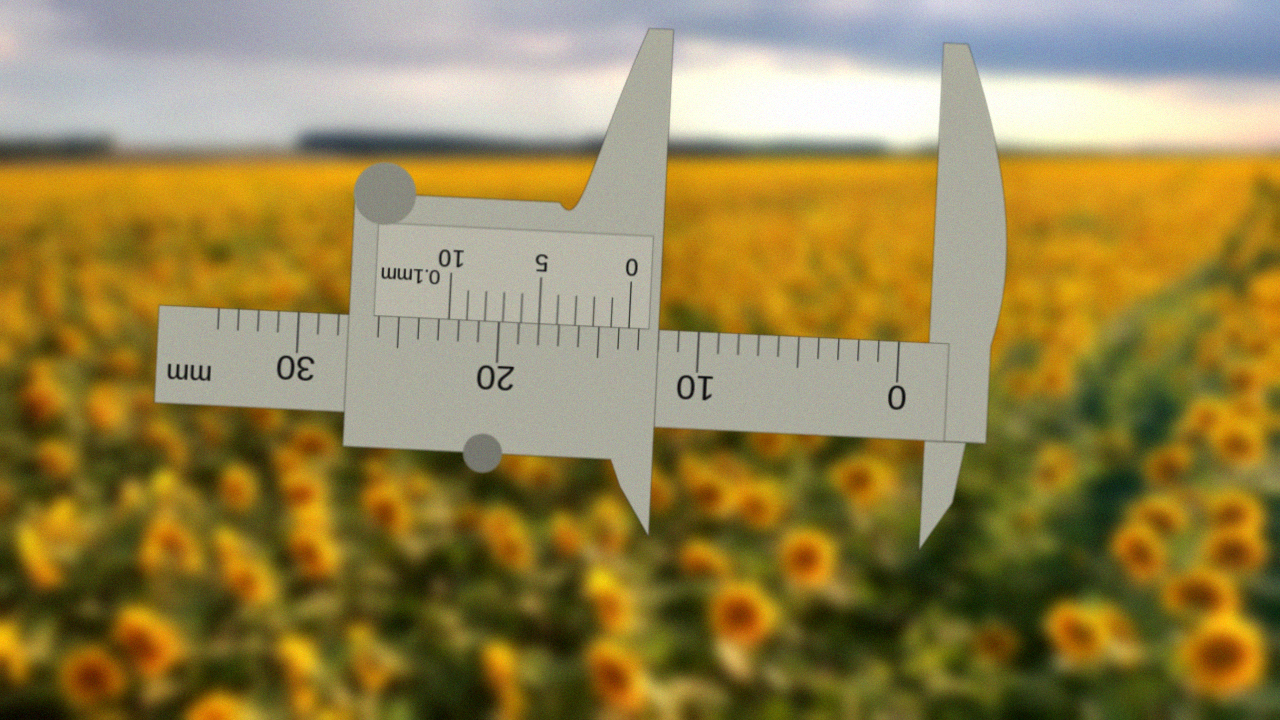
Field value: 13.5; mm
